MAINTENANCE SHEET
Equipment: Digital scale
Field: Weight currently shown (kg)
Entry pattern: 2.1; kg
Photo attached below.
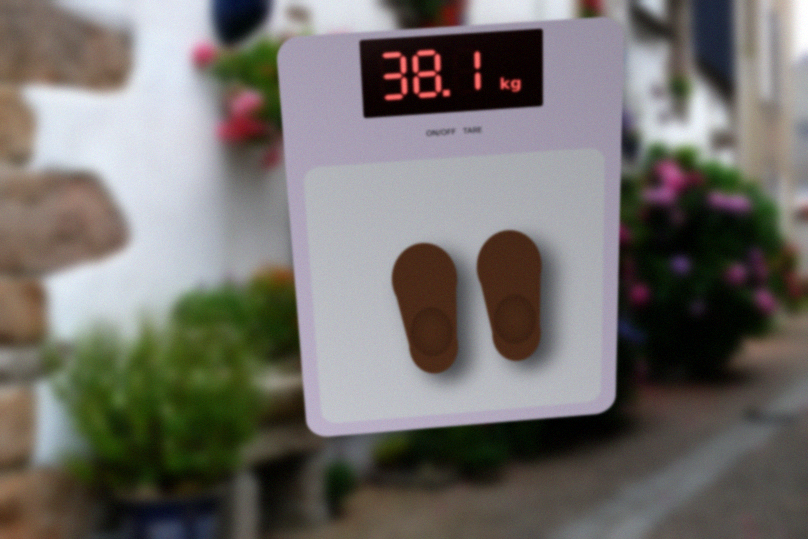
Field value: 38.1; kg
